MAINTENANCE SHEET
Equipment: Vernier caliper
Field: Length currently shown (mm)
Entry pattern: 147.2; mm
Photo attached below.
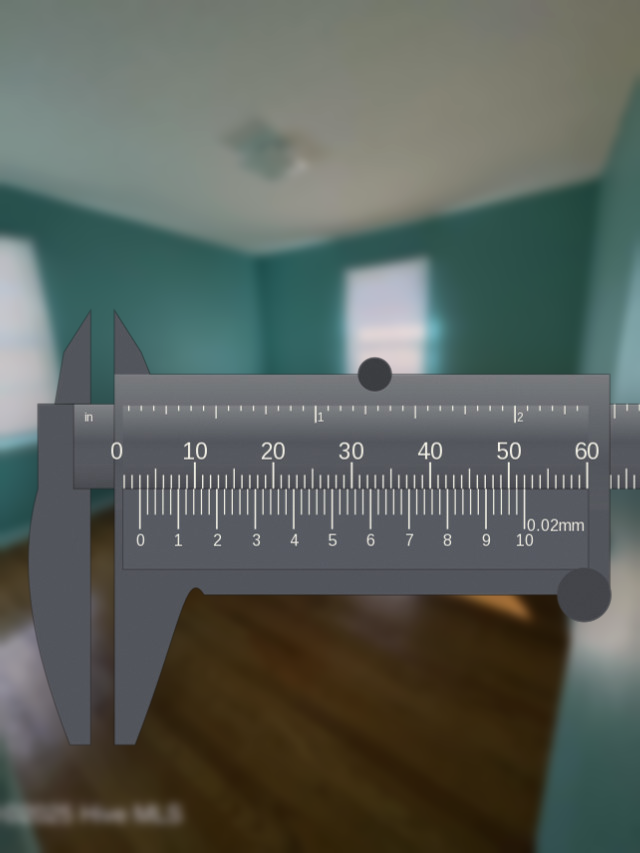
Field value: 3.0; mm
